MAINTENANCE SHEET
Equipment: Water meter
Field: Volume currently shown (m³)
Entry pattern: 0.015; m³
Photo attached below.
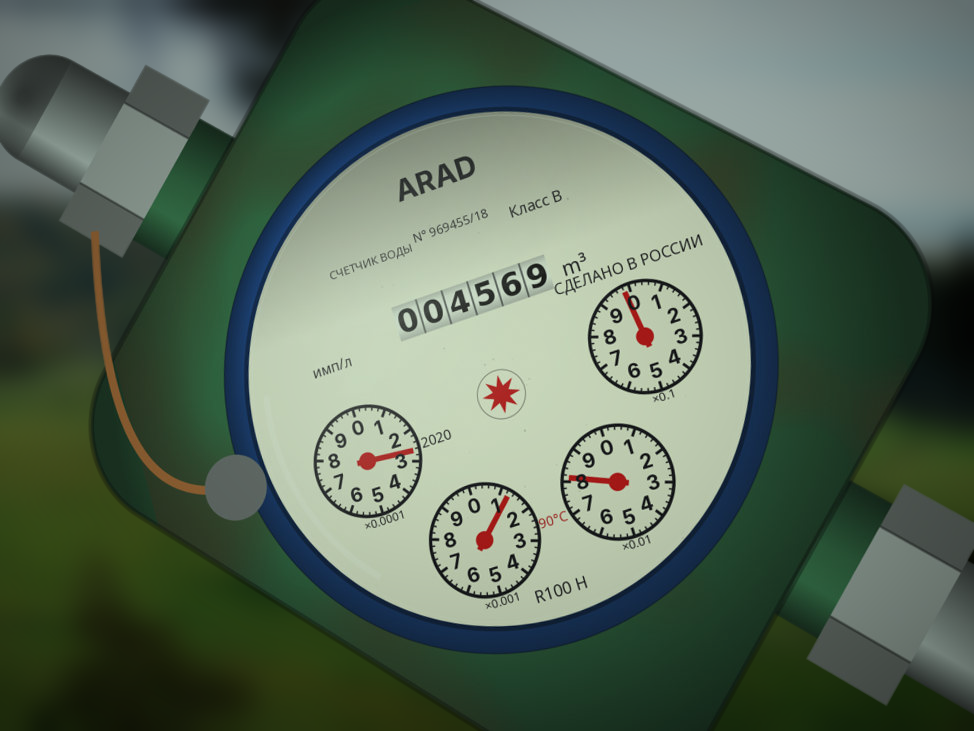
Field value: 4568.9812; m³
